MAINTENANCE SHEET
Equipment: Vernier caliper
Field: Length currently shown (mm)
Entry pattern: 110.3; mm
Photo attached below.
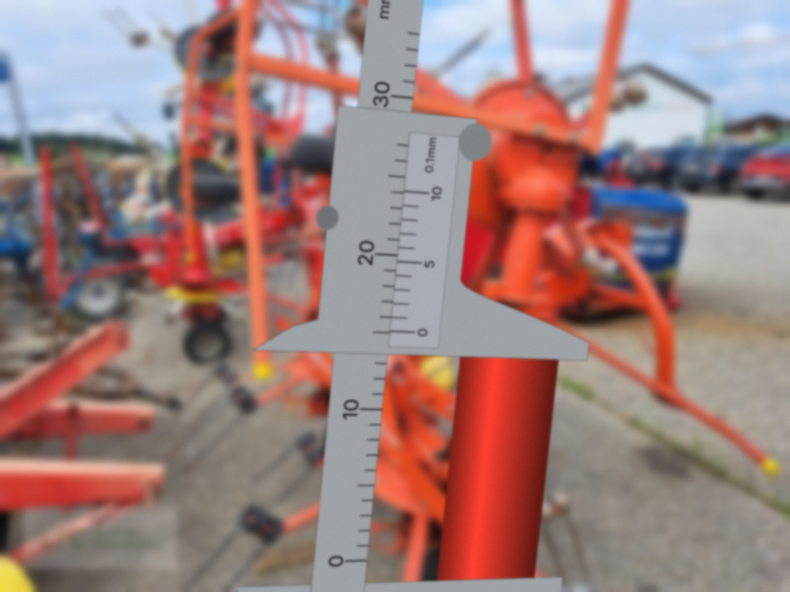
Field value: 15.1; mm
